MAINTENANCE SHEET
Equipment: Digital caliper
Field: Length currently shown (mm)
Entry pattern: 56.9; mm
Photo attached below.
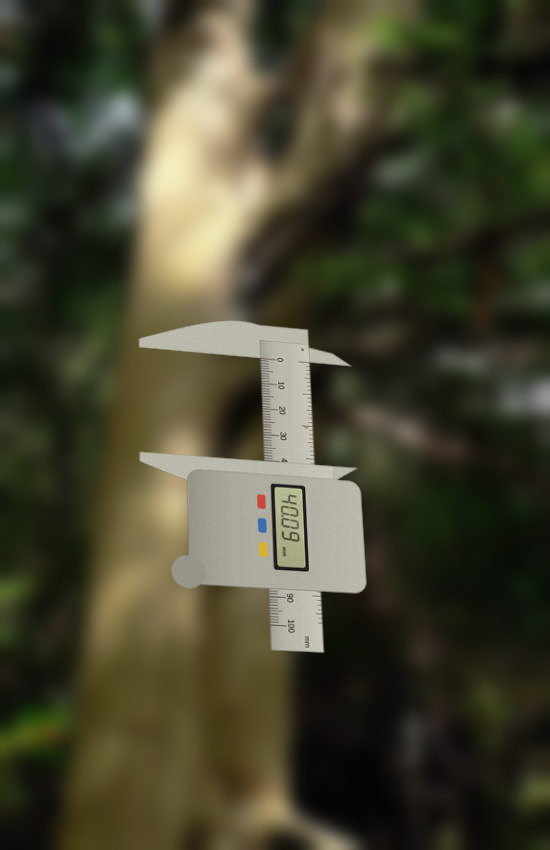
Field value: 40.09; mm
